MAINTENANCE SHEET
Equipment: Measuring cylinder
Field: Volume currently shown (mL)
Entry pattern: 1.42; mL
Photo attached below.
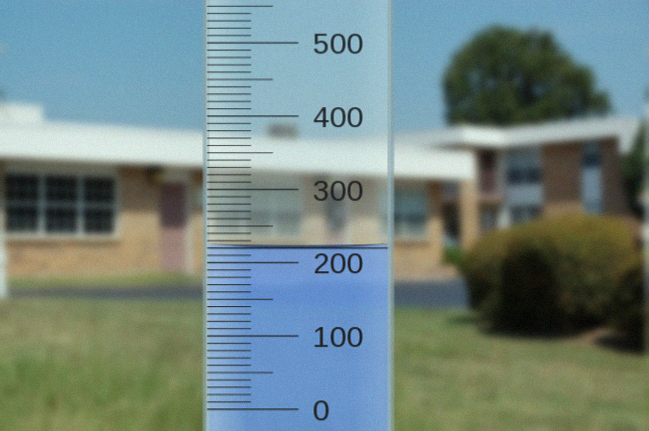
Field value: 220; mL
